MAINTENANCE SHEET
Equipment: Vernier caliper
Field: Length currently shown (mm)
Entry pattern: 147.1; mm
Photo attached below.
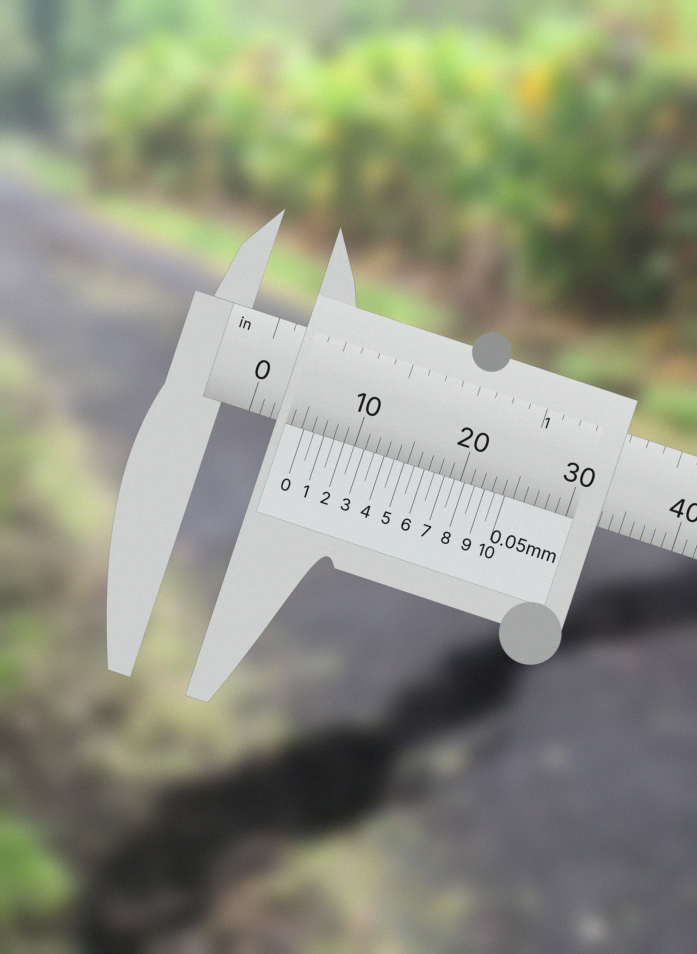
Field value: 5.2; mm
